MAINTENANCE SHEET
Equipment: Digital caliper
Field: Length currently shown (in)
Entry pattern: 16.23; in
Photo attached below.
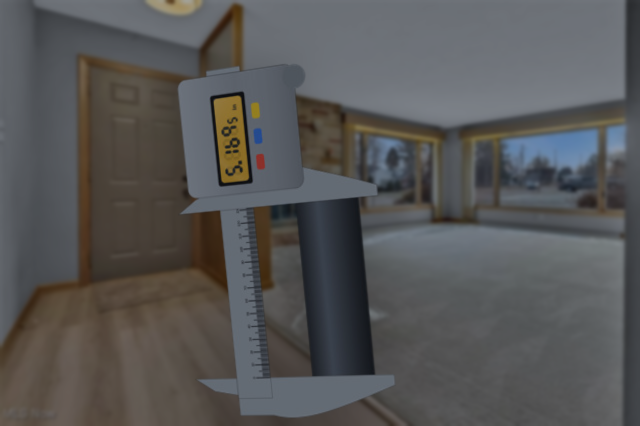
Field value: 5.1695; in
